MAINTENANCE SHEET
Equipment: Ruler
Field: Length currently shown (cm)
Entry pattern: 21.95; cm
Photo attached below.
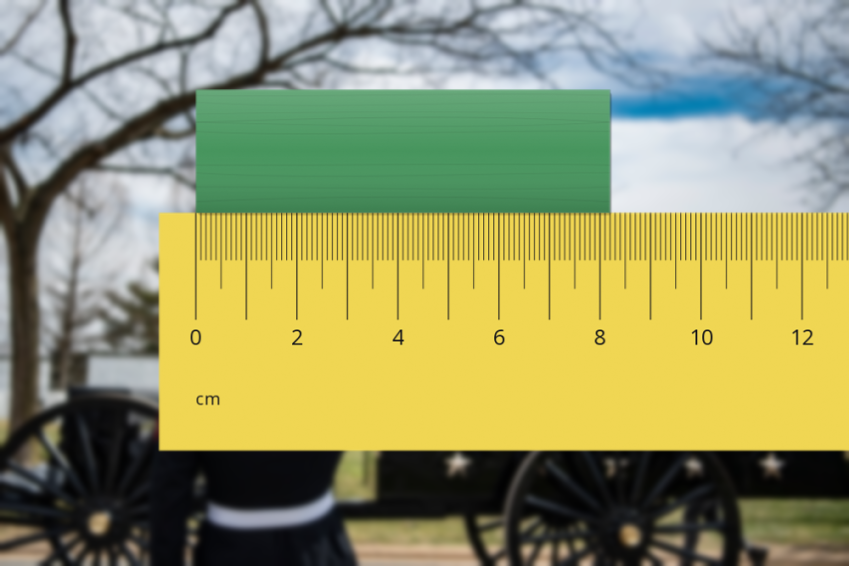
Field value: 8.2; cm
